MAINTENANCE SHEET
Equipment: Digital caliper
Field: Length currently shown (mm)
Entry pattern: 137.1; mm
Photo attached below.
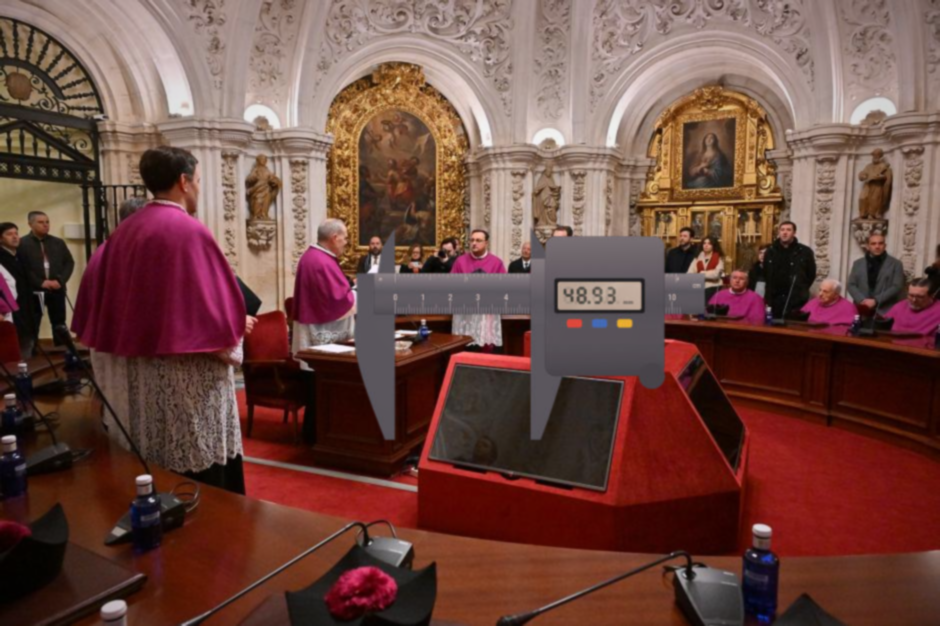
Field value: 48.93; mm
